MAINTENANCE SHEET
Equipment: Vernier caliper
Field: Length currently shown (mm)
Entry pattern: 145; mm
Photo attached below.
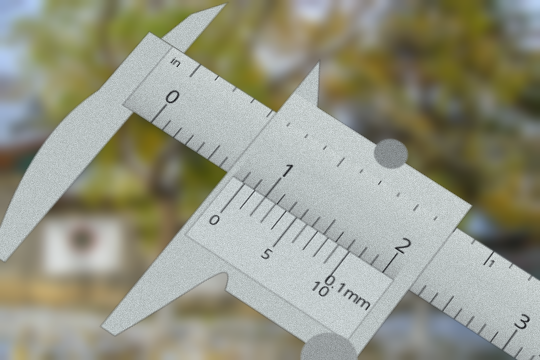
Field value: 8.2; mm
